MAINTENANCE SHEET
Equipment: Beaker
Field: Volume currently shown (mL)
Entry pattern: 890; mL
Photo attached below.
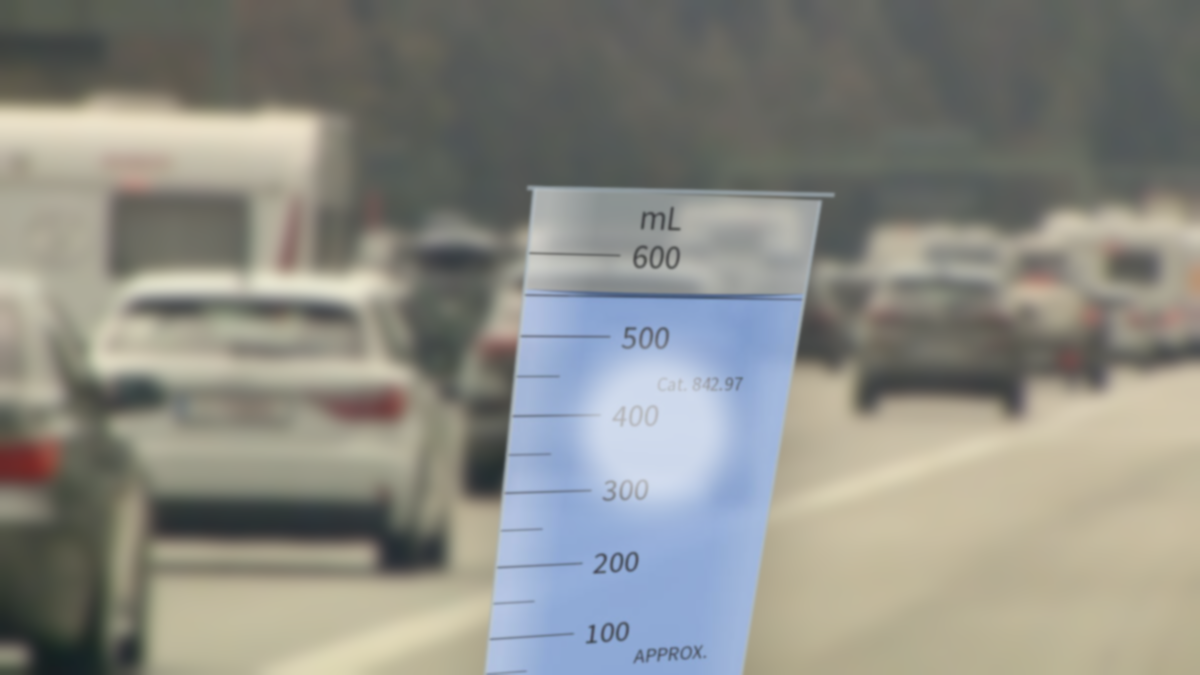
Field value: 550; mL
